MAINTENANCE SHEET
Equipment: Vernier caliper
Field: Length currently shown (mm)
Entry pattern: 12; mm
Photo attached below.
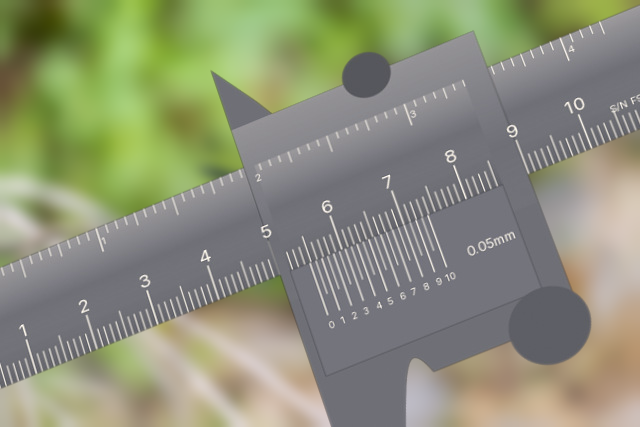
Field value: 54.8; mm
